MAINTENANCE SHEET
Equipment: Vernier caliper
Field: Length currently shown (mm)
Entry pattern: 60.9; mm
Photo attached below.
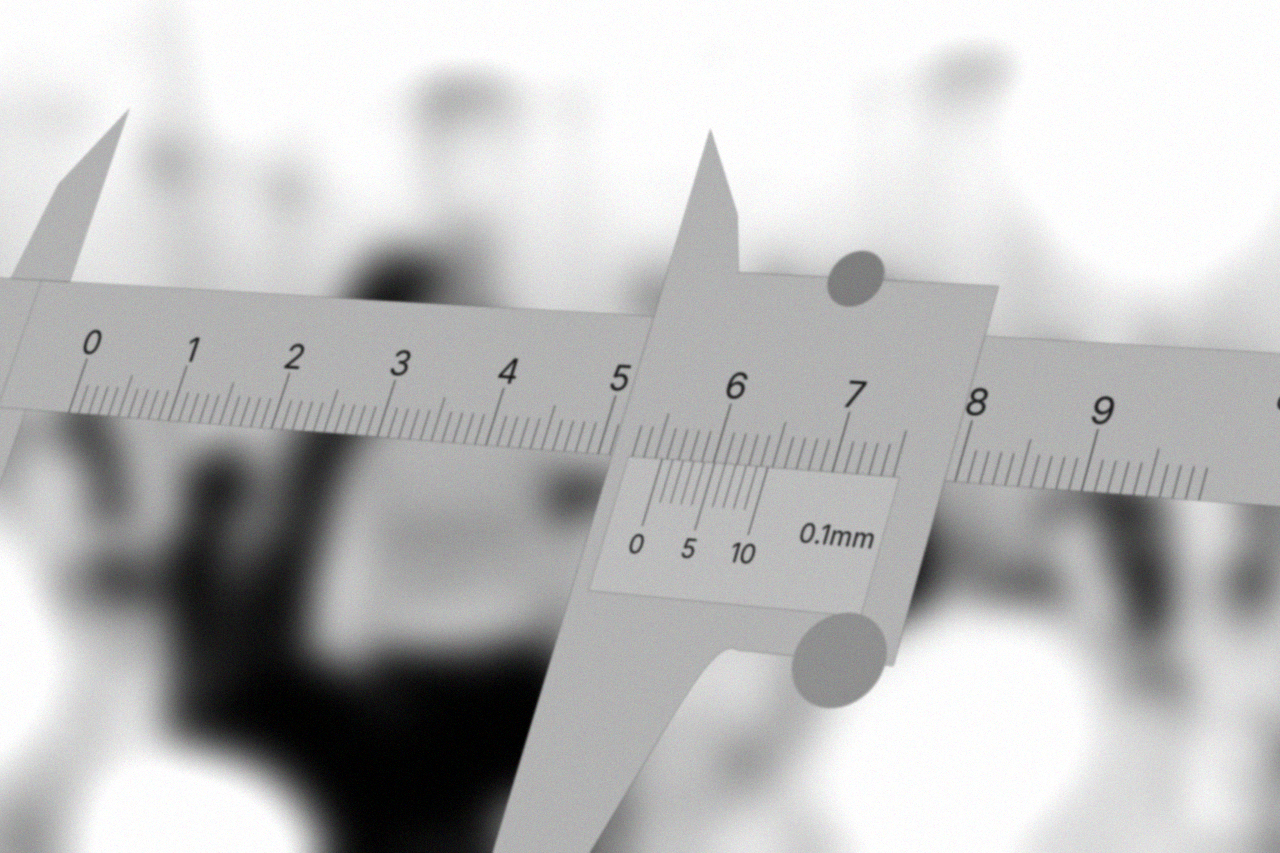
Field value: 55.6; mm
